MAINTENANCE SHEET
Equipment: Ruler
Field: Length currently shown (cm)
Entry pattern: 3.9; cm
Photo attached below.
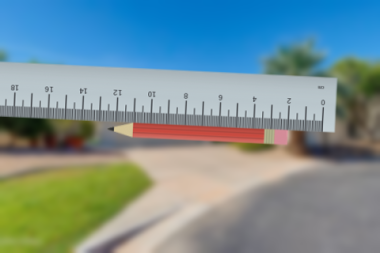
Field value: 10.5; cm
